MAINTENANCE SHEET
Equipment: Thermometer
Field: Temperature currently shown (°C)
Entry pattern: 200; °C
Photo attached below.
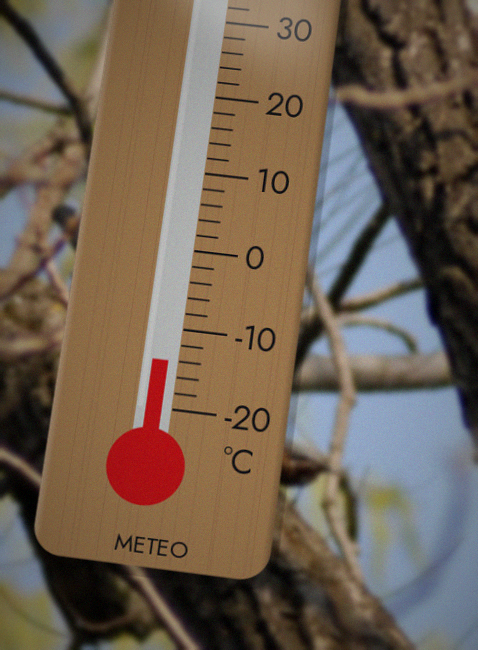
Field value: -14; °C
